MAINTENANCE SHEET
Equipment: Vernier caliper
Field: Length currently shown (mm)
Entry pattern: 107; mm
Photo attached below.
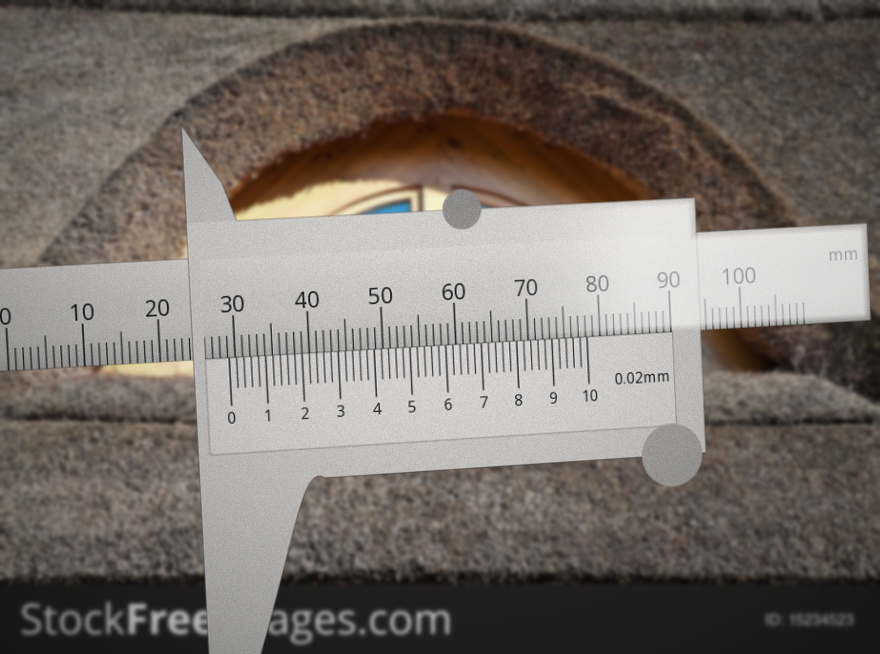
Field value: 29.2; mm
